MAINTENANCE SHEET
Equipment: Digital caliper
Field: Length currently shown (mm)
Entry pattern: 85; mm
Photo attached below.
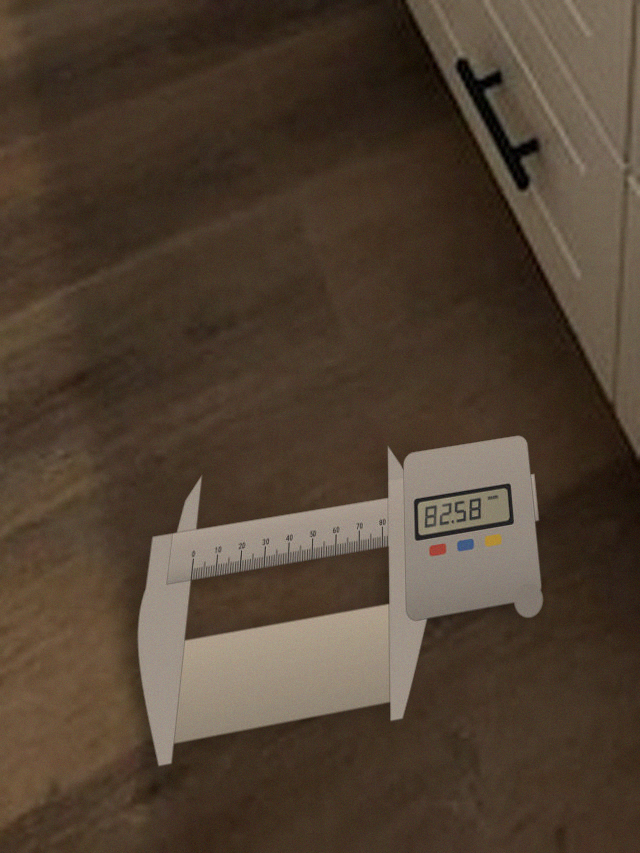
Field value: 82.58; mm
